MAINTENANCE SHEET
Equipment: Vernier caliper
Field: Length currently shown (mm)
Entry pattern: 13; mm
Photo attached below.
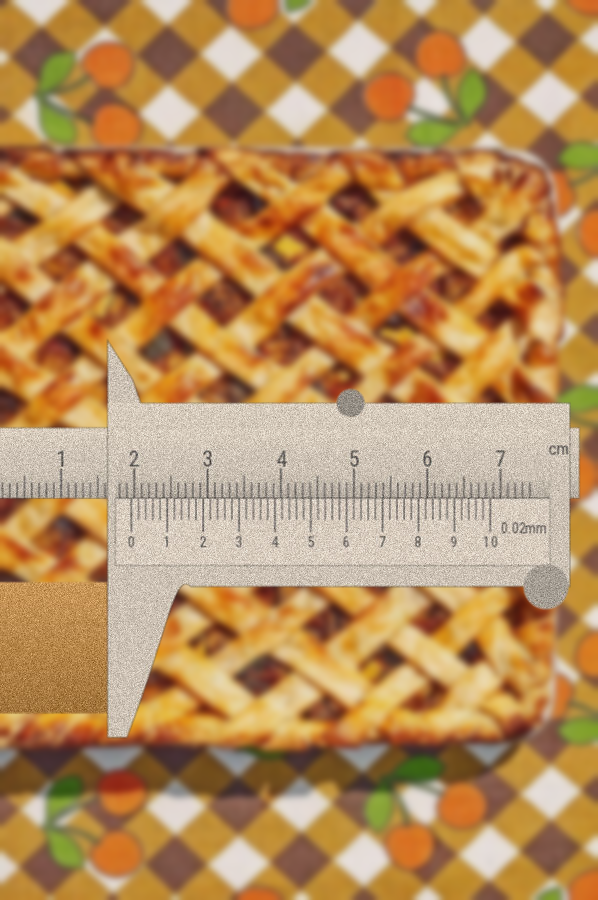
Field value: 19.6; mm
